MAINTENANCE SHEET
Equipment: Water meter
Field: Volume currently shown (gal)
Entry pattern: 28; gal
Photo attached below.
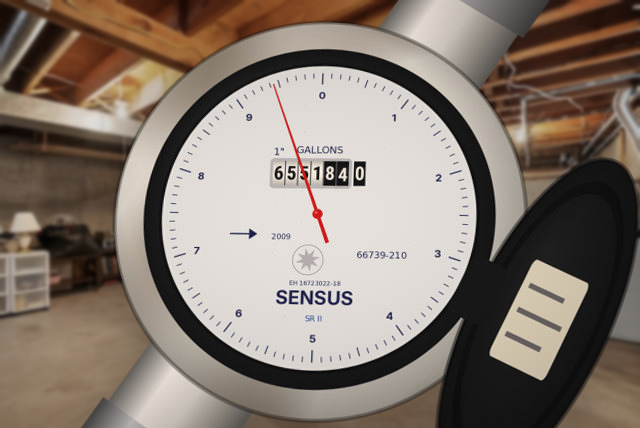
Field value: 6551839.4; gal
